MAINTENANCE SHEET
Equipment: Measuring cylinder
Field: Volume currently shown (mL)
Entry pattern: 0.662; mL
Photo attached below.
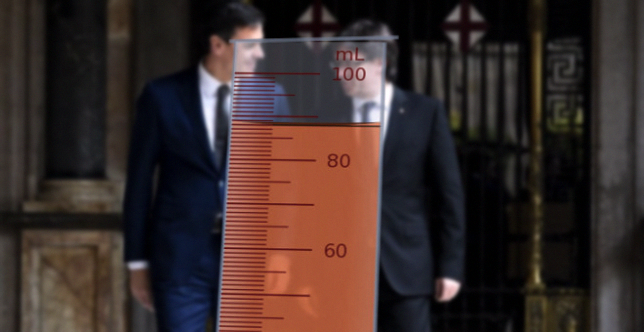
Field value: 88; mL
